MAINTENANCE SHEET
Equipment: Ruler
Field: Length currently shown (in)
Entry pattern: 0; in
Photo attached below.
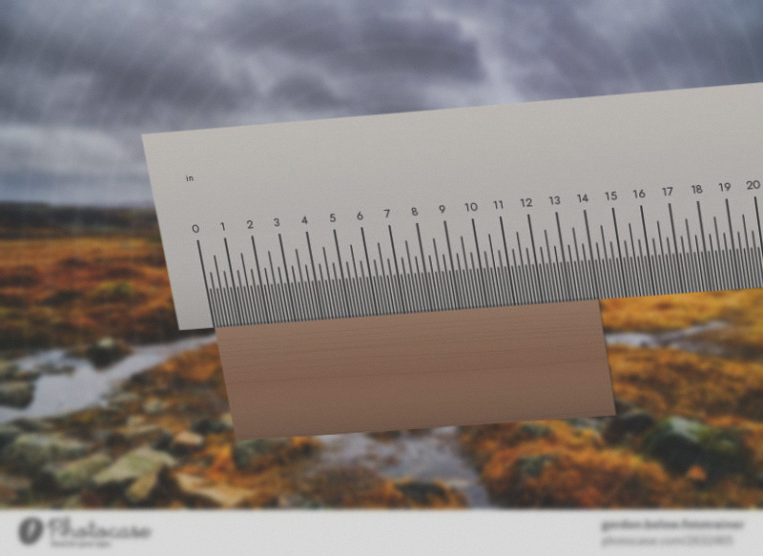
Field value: 14; in
